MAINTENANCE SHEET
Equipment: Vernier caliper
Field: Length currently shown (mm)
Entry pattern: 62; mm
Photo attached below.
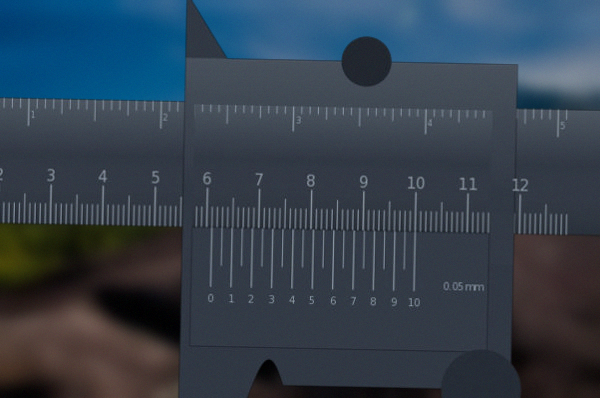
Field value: 61.0; mm
